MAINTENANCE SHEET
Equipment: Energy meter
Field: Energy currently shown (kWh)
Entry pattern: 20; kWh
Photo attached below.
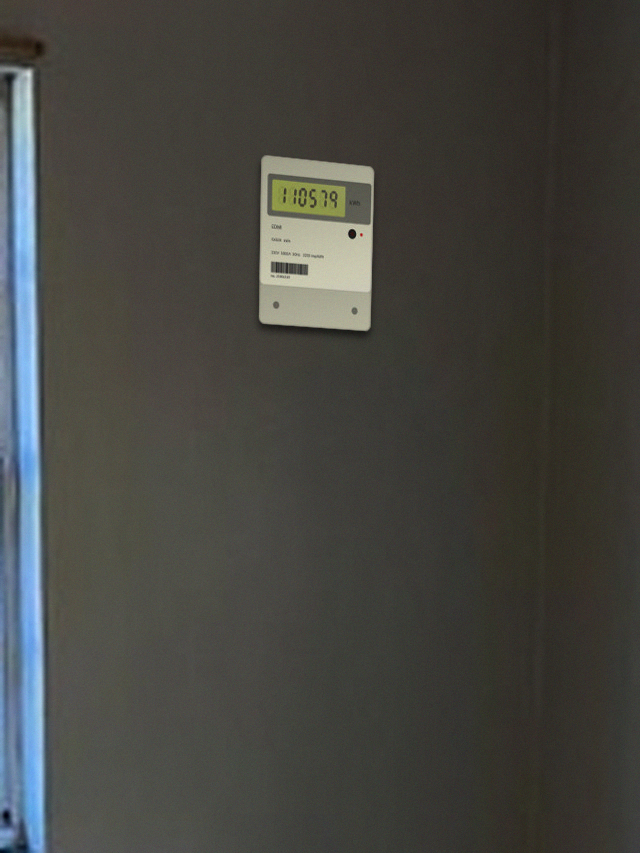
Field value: 110579; kWh
